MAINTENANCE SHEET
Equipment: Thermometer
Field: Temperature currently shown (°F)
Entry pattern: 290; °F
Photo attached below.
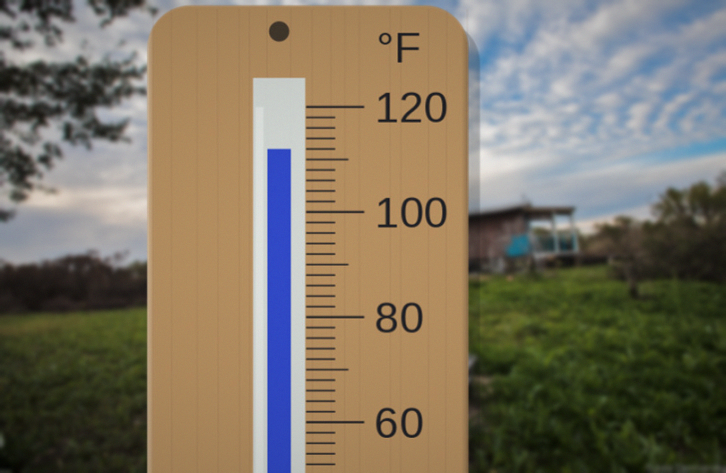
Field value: 112; °F
